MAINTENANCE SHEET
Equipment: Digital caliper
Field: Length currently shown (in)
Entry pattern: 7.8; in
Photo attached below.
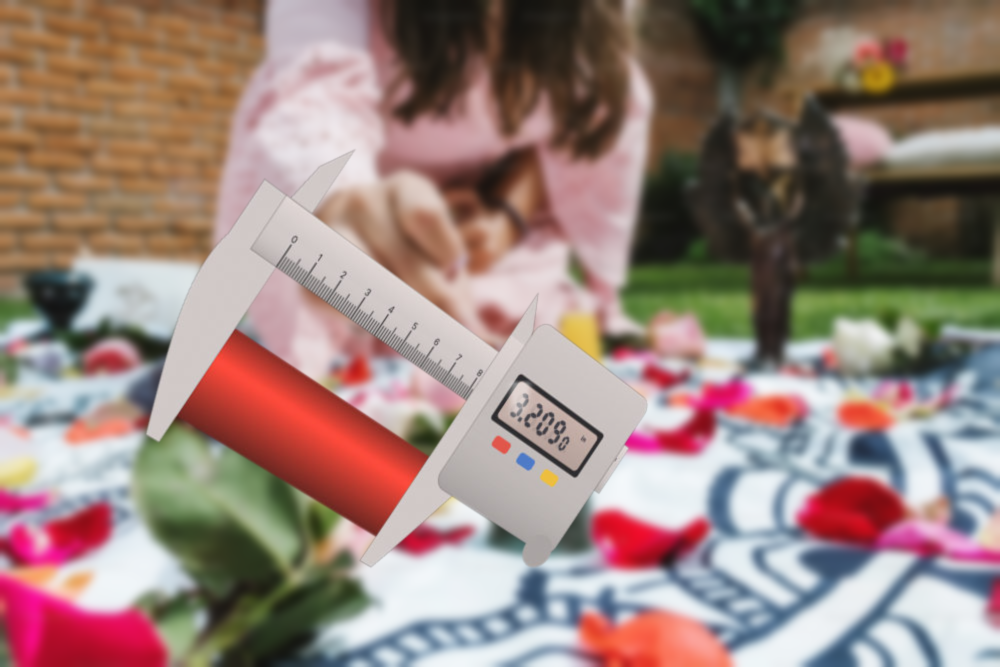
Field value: 3.2090; in
